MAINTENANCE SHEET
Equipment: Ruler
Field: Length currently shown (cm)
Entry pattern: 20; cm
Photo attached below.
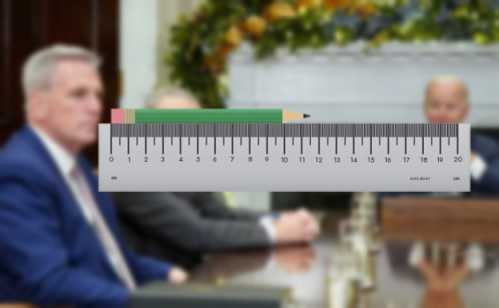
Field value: 11.5; cm
